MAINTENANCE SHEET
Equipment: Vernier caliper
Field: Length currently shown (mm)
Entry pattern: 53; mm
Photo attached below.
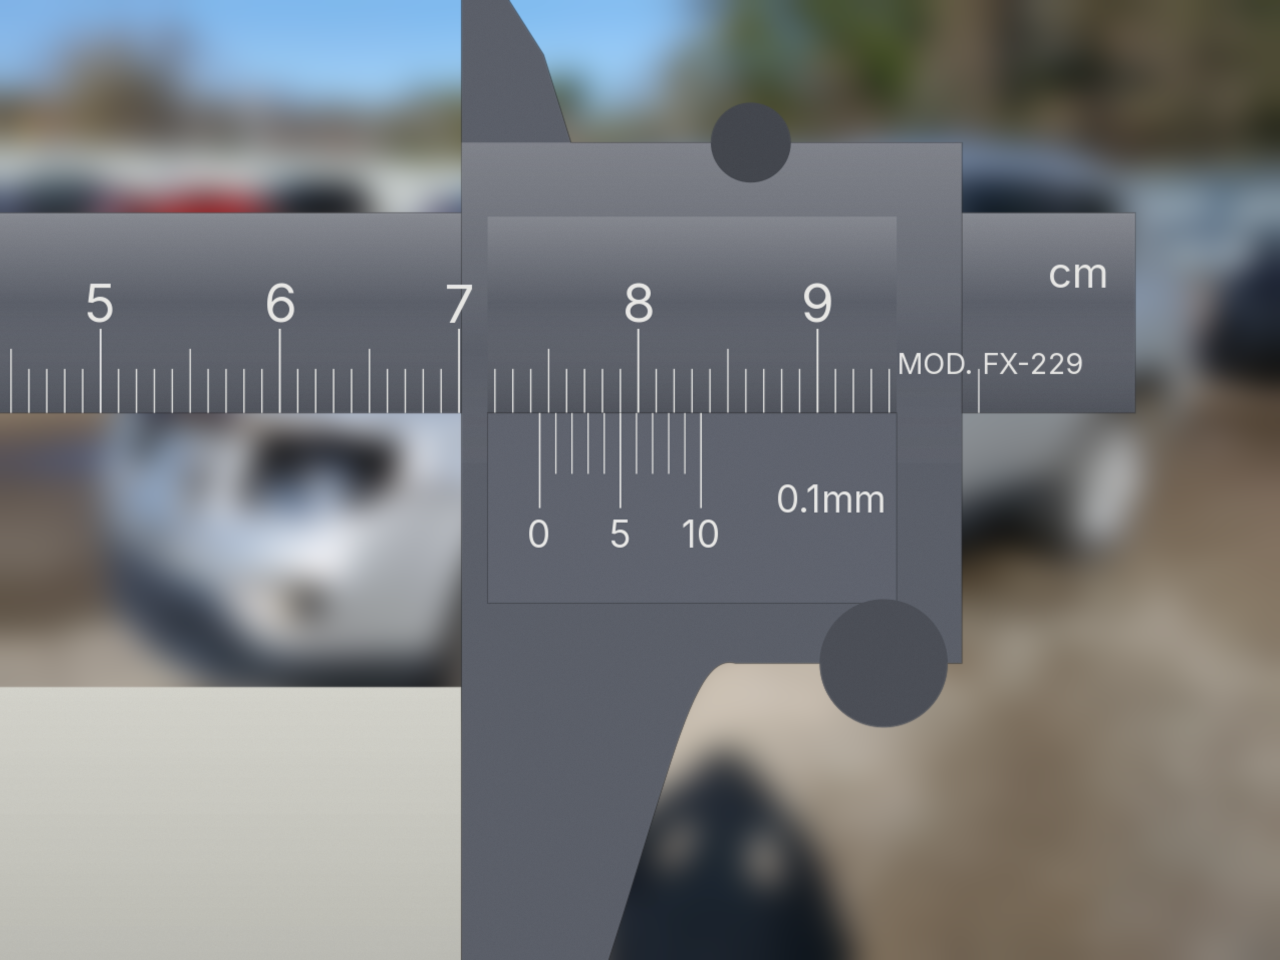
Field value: 74.5; mm
